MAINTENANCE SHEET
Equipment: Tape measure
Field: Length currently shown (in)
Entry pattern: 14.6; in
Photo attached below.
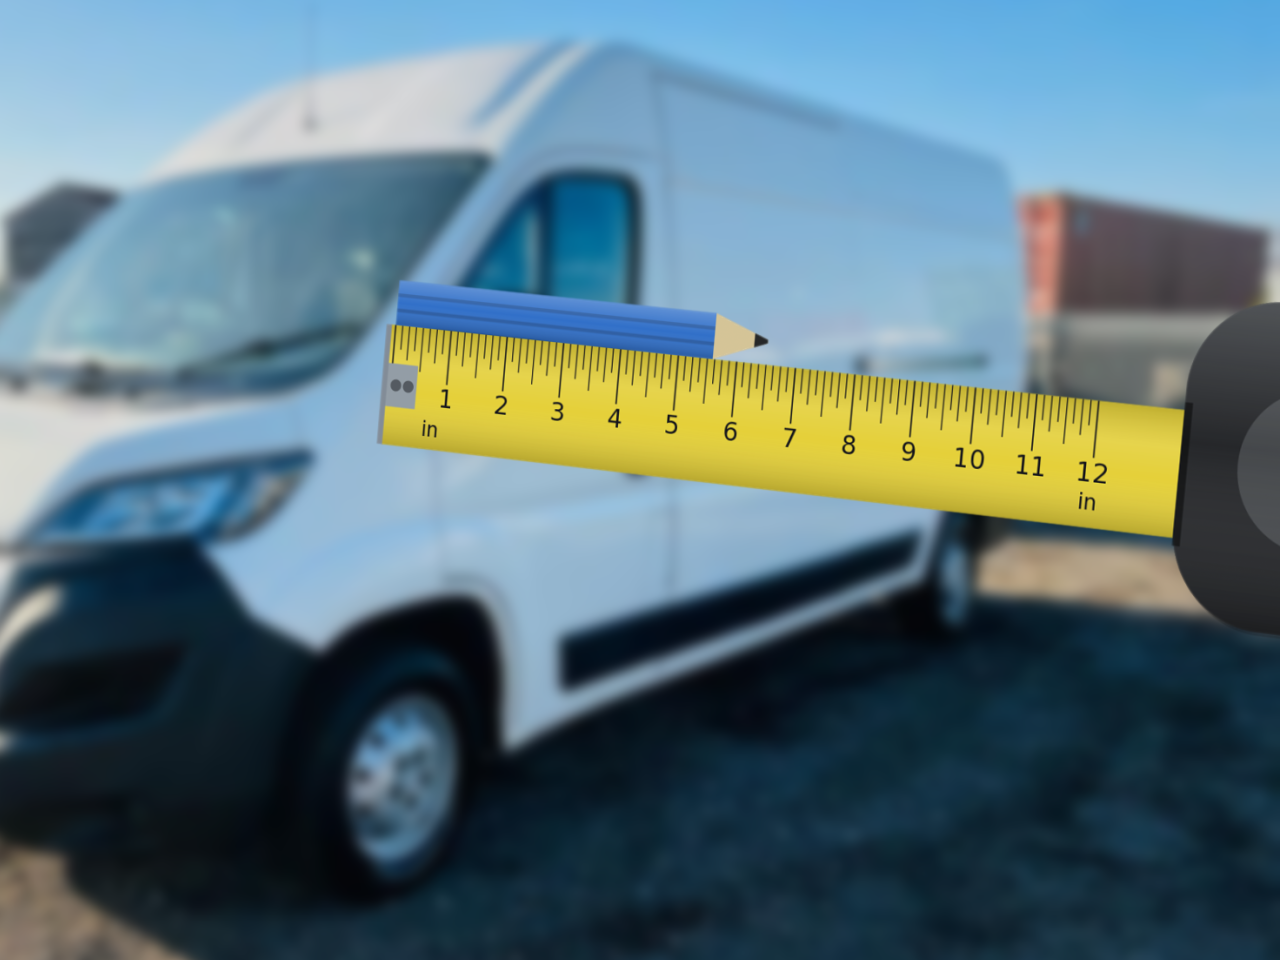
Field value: 6.5; in
